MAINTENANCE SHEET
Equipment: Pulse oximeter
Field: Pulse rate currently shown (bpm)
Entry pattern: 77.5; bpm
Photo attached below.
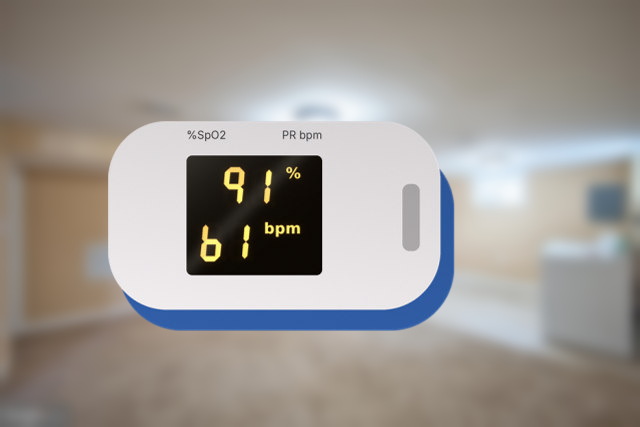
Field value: 61; bpm
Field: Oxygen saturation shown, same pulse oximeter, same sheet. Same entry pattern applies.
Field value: 91; %
